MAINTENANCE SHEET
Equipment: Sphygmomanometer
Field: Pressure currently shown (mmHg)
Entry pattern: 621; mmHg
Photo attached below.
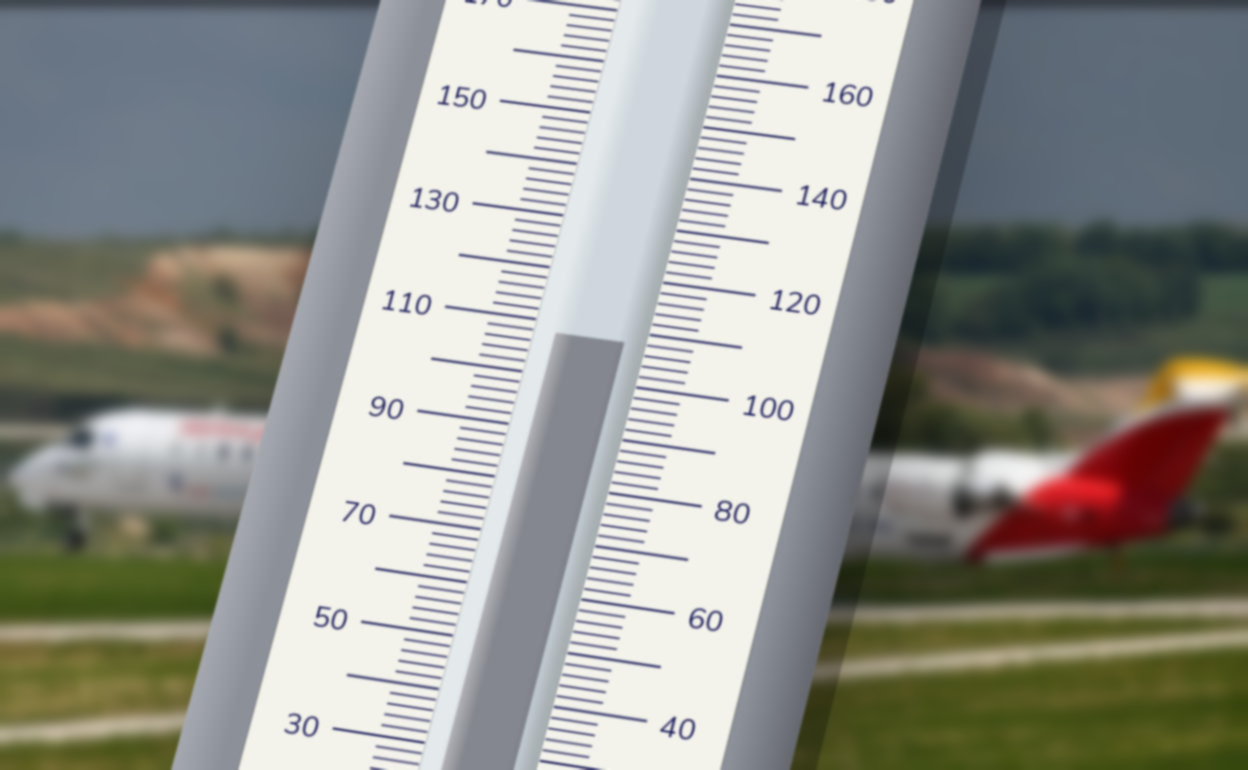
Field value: 108; mmHg
